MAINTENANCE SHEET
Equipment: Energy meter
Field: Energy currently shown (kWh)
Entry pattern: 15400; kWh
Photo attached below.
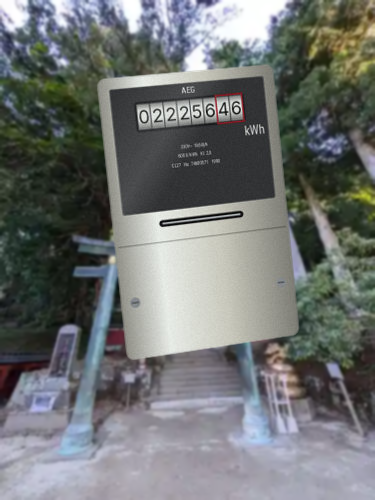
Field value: 22256.46; kWh
